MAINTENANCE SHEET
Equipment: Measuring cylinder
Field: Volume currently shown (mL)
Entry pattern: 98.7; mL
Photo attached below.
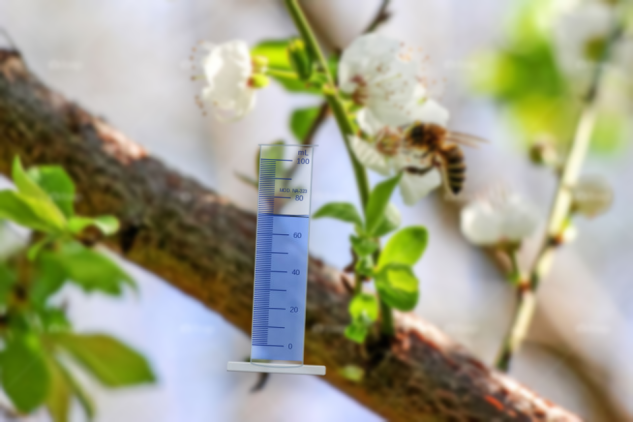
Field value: 70; mL
